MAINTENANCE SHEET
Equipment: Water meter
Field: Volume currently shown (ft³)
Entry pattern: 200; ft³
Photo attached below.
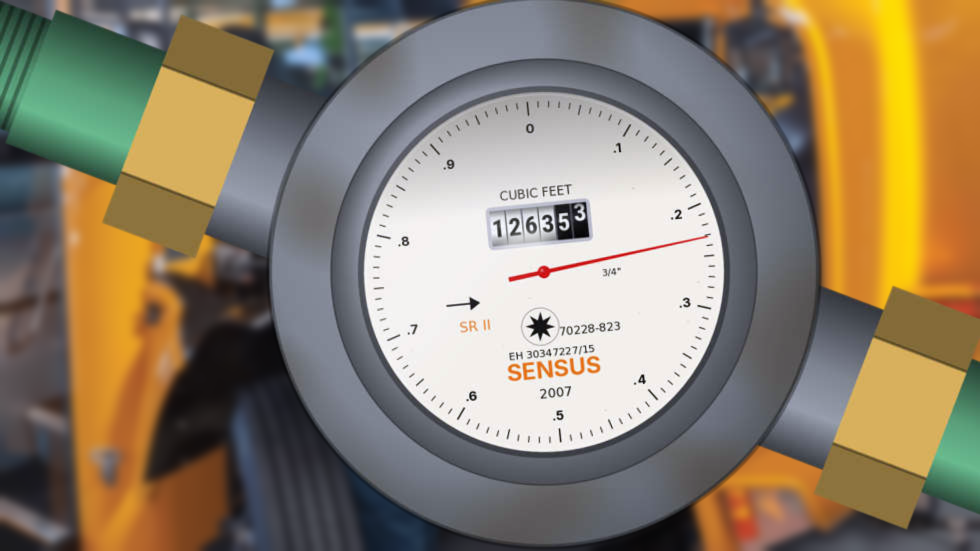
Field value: 126353.23; ft³
